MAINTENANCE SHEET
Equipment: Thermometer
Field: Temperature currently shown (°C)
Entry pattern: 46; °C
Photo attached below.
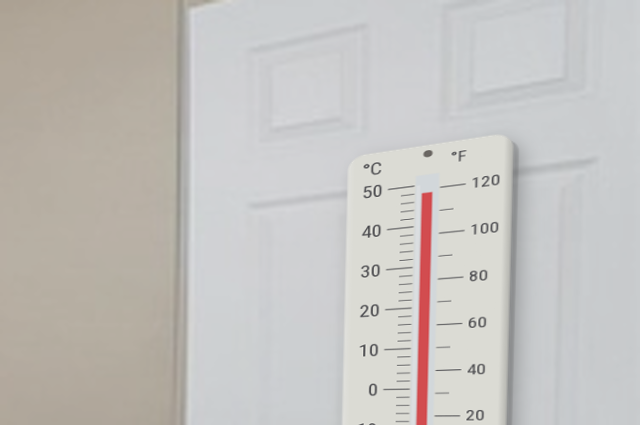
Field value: 48; °C
